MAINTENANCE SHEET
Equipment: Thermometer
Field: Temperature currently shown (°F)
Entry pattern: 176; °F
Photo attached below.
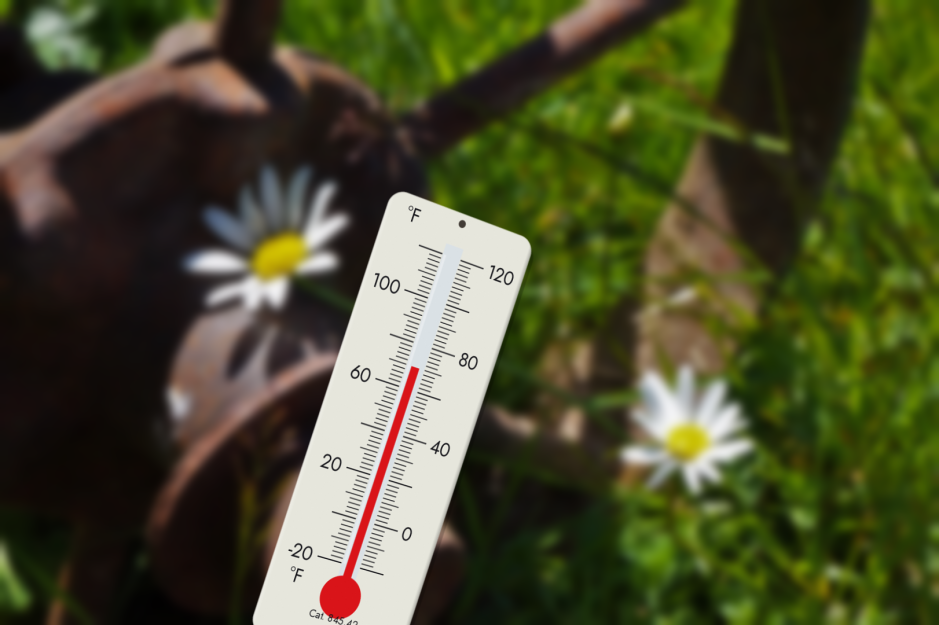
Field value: 70; °F
